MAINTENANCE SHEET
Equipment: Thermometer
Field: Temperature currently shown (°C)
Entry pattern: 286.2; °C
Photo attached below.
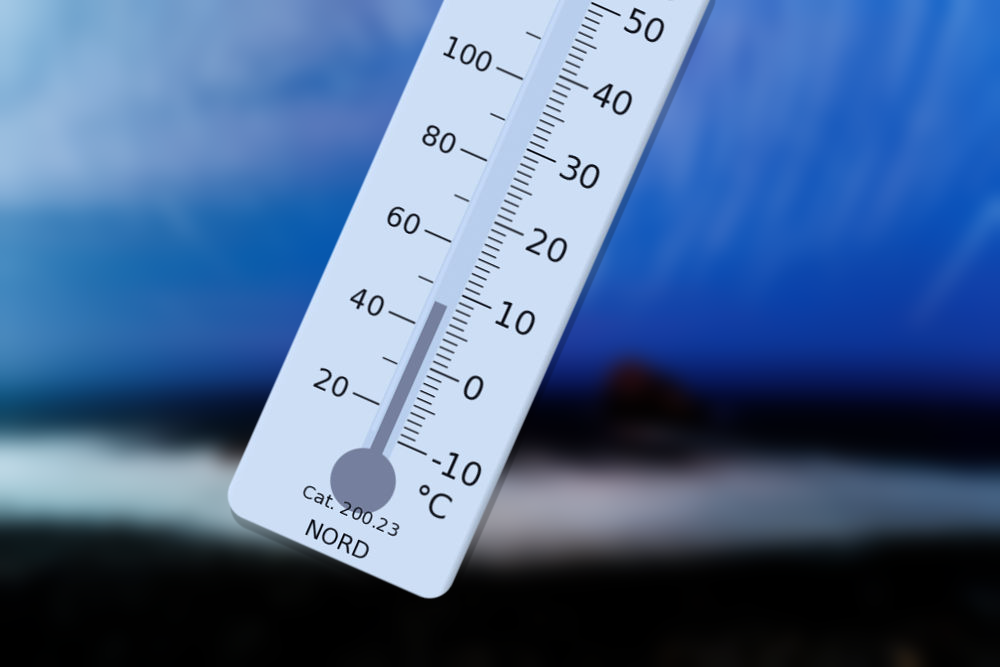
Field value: 8; °C
